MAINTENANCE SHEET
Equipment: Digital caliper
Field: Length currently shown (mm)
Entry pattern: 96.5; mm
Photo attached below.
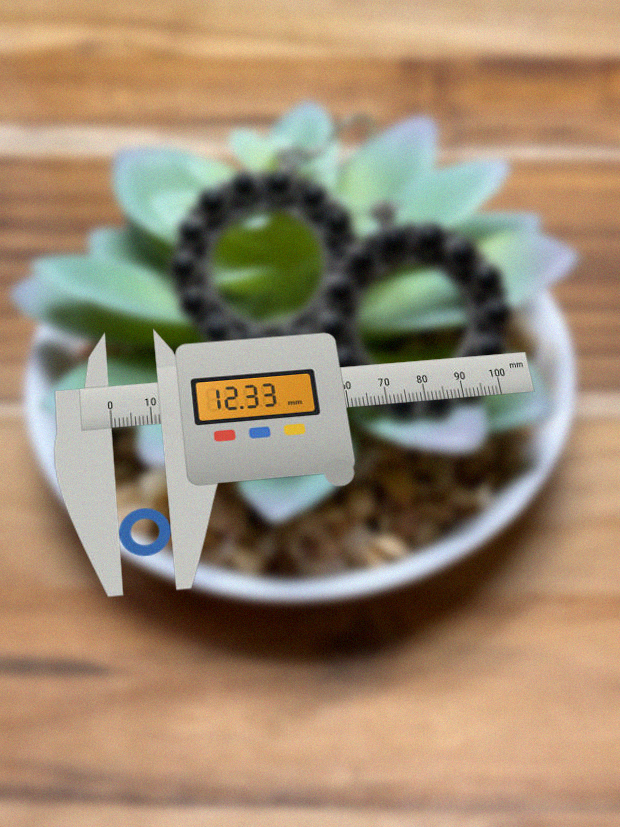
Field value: 12.33; mm
